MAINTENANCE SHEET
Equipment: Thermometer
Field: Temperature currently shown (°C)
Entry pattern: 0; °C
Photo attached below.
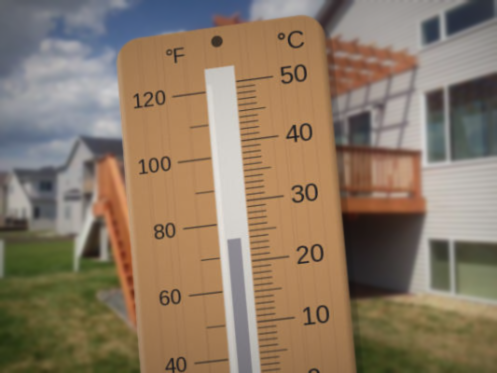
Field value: 24; °C
